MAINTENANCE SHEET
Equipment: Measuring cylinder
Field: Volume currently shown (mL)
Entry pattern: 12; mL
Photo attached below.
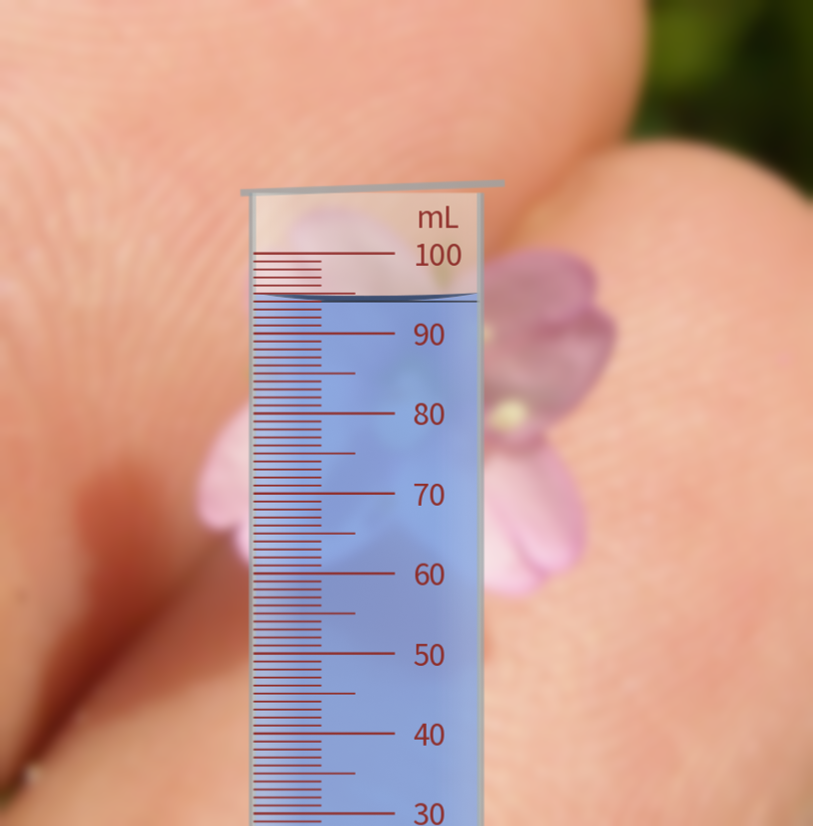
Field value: 94; mL
